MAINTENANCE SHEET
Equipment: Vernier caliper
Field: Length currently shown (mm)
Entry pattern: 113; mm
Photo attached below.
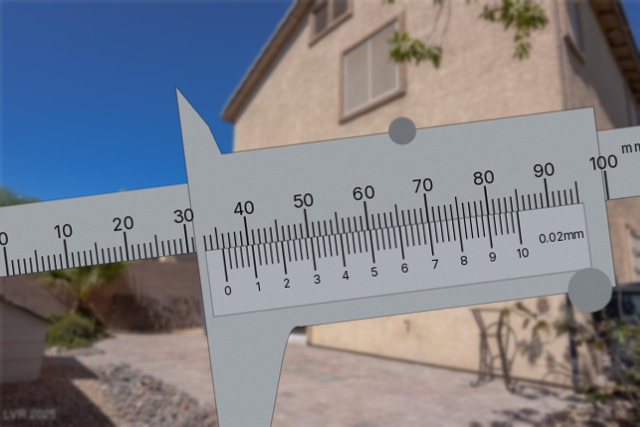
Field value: 35.8; mm
